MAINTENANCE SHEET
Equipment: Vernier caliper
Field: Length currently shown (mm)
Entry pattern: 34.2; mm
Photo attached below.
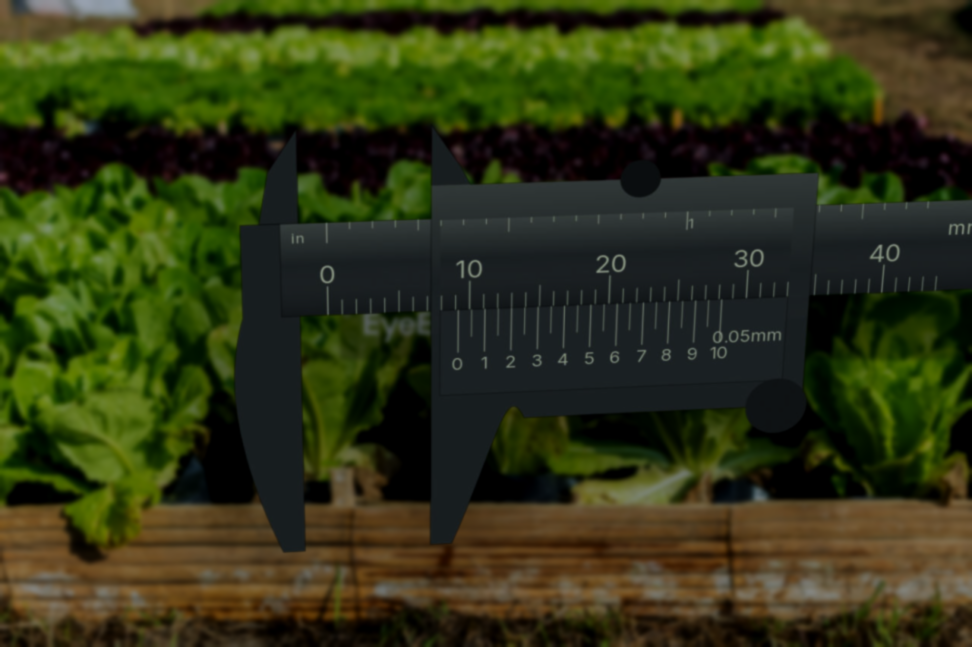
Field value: 9.2; mm
